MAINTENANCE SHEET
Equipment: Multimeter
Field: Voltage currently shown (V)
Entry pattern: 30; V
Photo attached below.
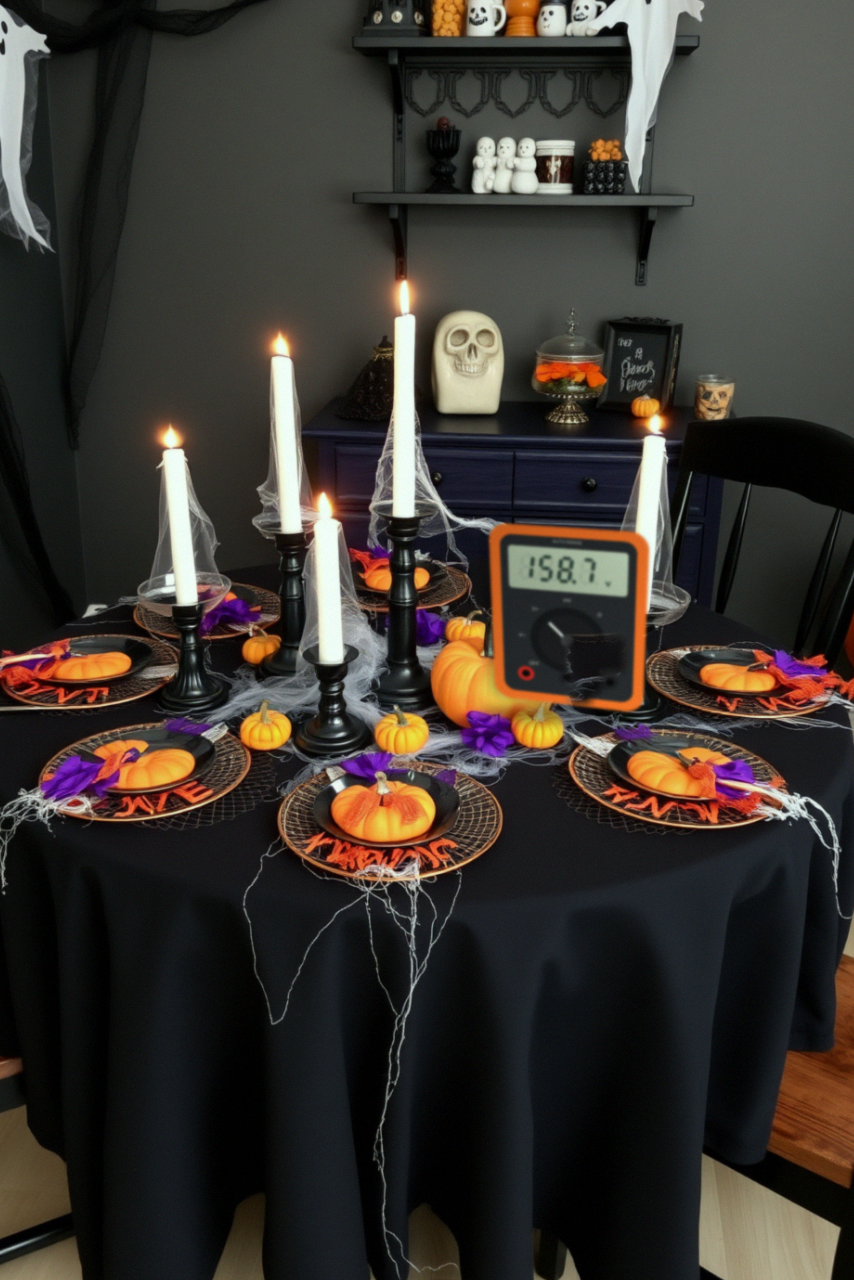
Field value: 158.7; V
